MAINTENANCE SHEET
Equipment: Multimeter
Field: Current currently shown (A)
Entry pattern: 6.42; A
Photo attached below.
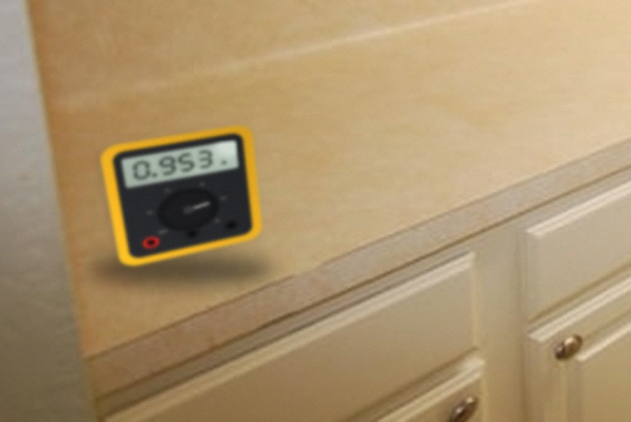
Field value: 0.953; A
